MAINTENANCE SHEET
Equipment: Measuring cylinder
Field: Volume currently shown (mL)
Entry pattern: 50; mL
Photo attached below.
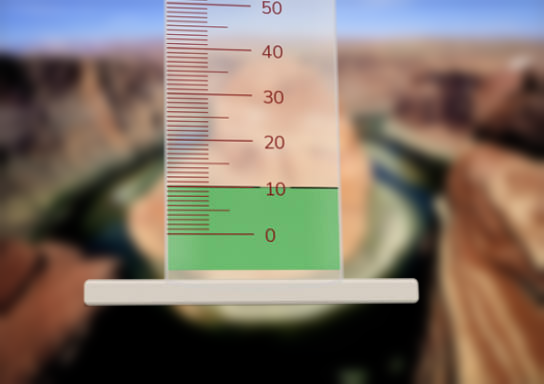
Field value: 10; mL
